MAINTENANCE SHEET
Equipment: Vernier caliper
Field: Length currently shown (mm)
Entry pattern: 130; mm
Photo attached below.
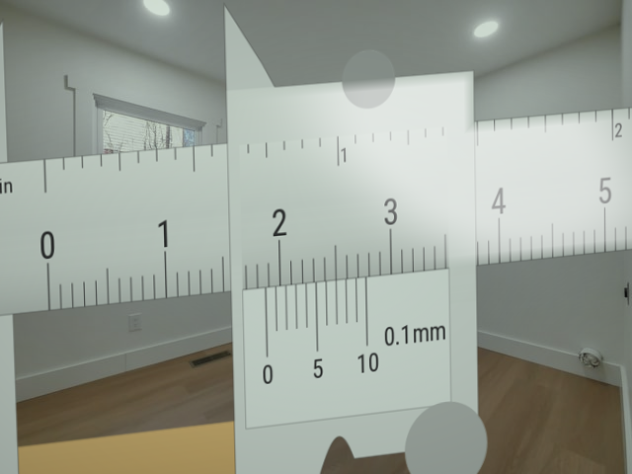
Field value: 18.7; mm
